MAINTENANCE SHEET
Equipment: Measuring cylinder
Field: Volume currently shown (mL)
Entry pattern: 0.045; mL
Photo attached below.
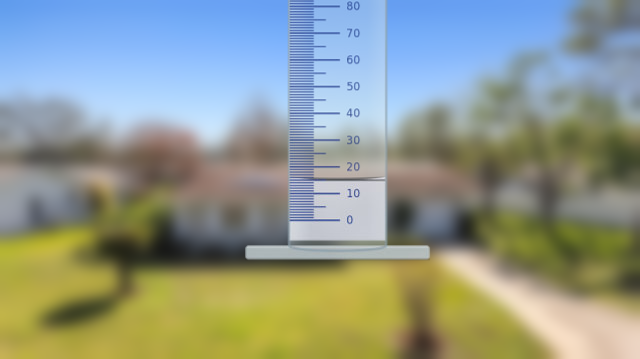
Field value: 15; mL
